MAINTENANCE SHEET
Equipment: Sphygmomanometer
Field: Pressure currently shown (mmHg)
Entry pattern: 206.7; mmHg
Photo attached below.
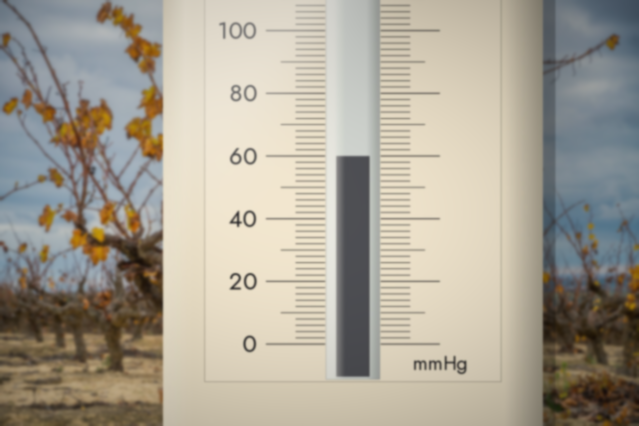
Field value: 60; mmHg
